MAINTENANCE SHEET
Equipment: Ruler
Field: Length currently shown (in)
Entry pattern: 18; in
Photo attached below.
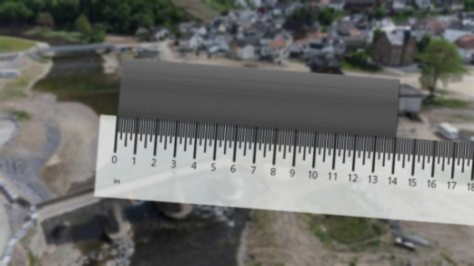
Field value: 14; in
